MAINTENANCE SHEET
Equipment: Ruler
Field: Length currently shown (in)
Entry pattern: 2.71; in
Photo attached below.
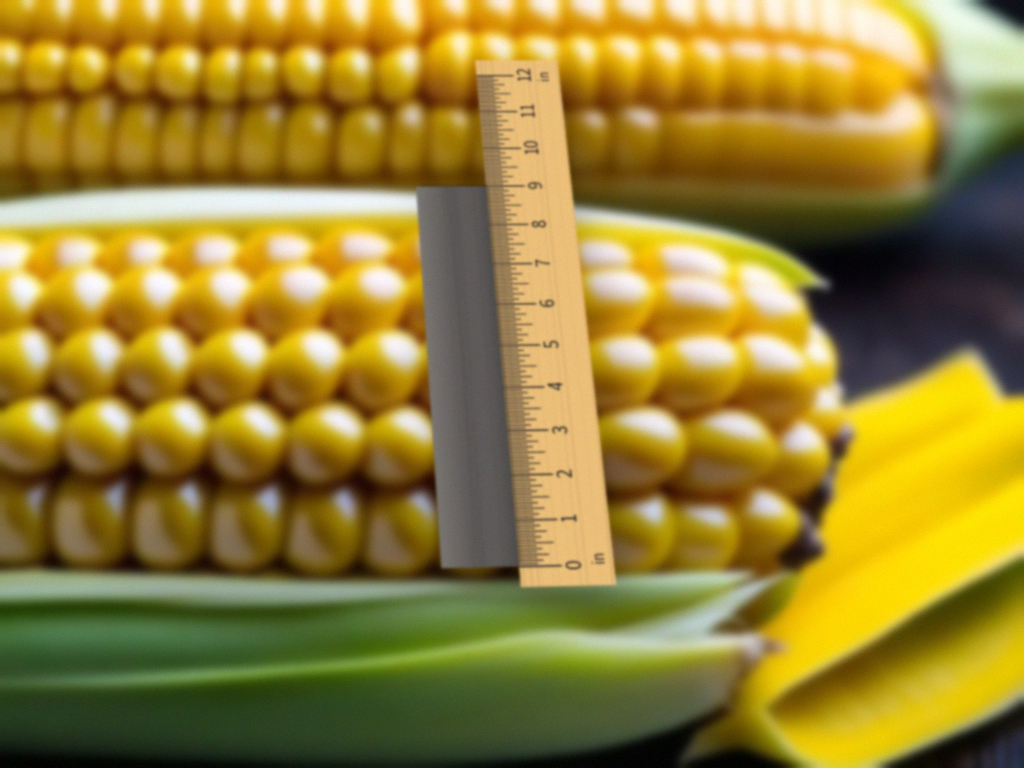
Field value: 9; in
